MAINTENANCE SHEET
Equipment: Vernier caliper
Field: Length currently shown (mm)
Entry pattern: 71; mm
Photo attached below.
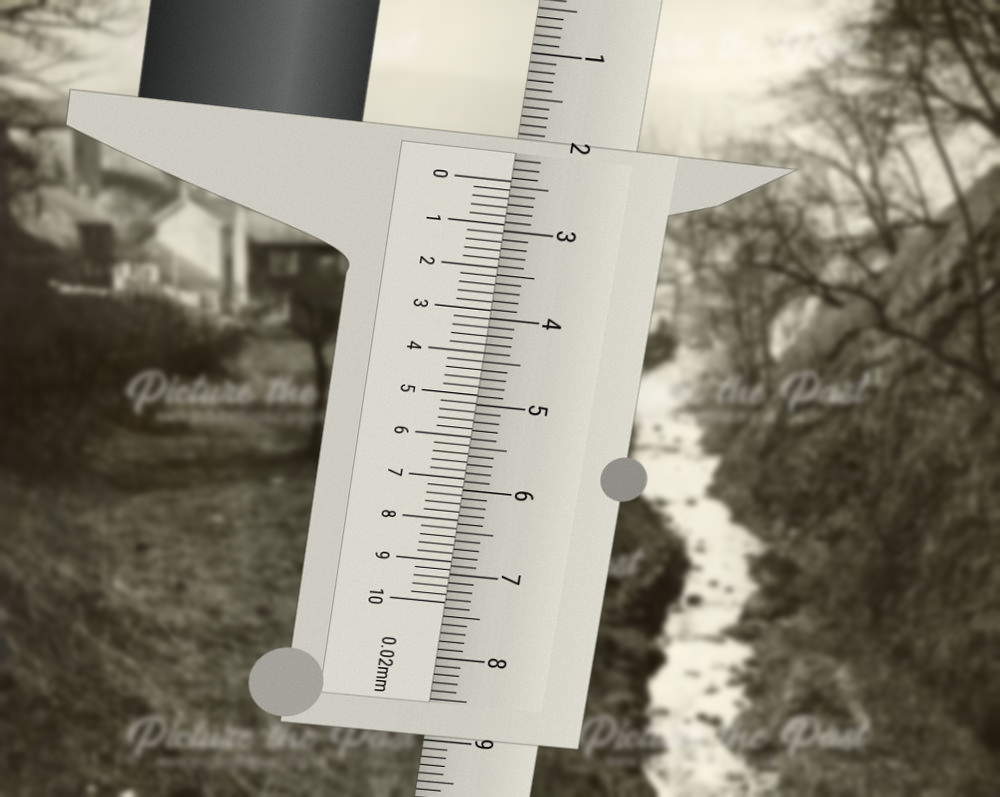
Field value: 24.4; mm
